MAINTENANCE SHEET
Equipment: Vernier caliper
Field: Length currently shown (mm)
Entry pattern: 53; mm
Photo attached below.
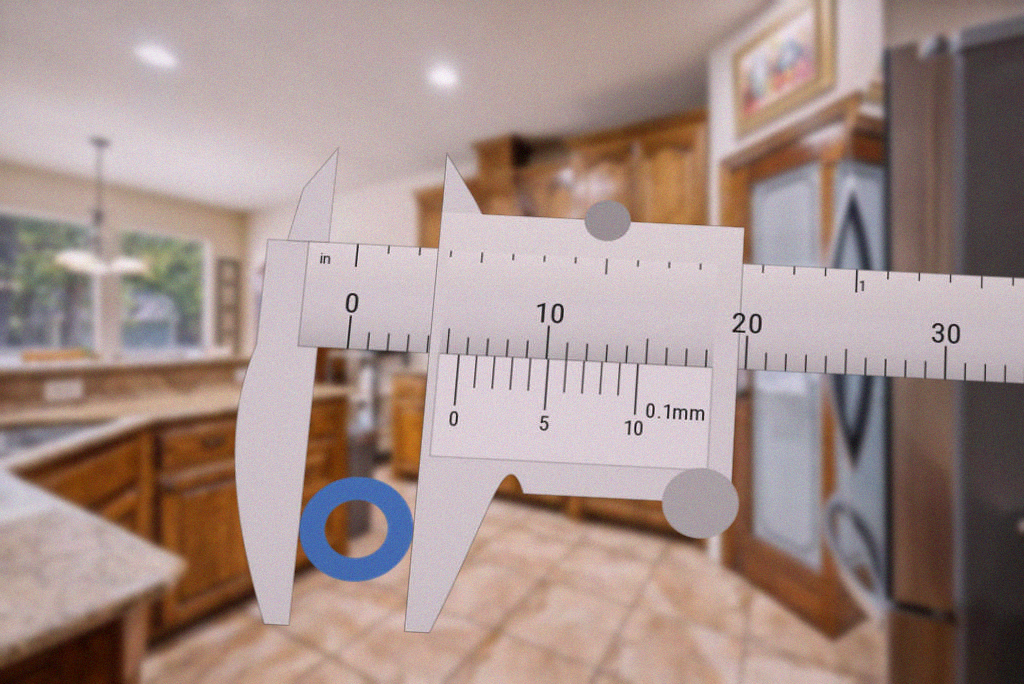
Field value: 5.6; mm
